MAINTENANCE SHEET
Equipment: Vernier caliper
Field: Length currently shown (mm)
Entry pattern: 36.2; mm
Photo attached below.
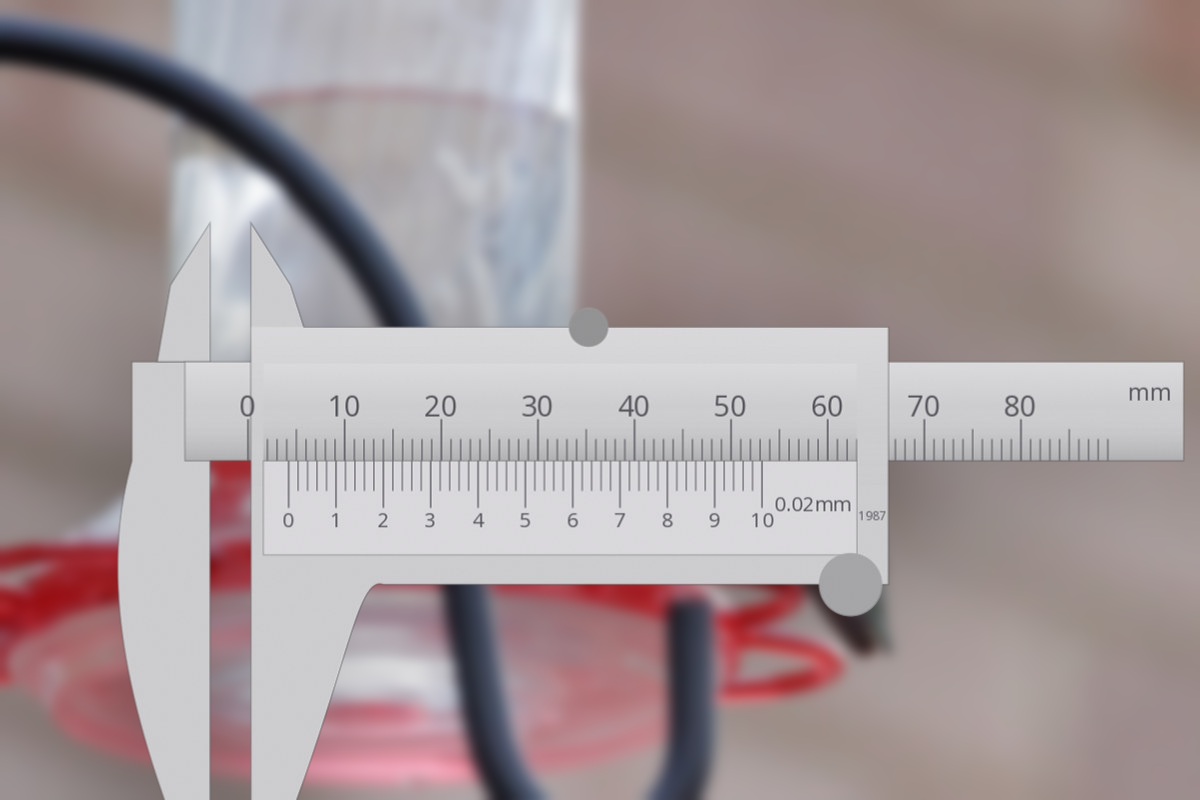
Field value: 4.2; mm
